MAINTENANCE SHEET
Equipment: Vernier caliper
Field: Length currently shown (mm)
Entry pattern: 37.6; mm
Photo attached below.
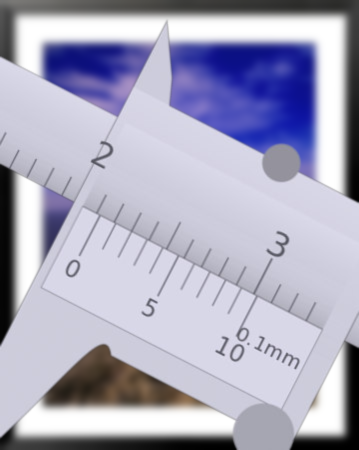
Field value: 21.2; mm
